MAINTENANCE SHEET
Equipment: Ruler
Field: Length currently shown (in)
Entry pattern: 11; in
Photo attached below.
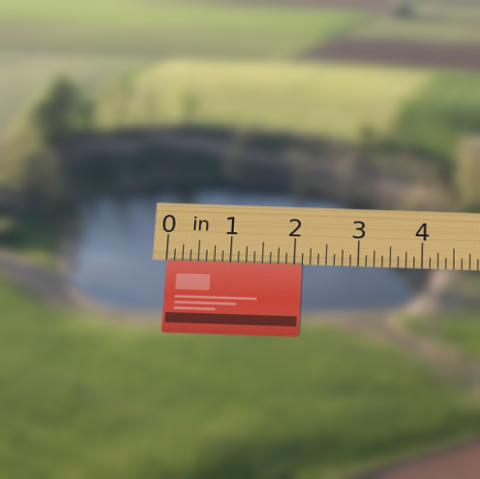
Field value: 2.125; in
